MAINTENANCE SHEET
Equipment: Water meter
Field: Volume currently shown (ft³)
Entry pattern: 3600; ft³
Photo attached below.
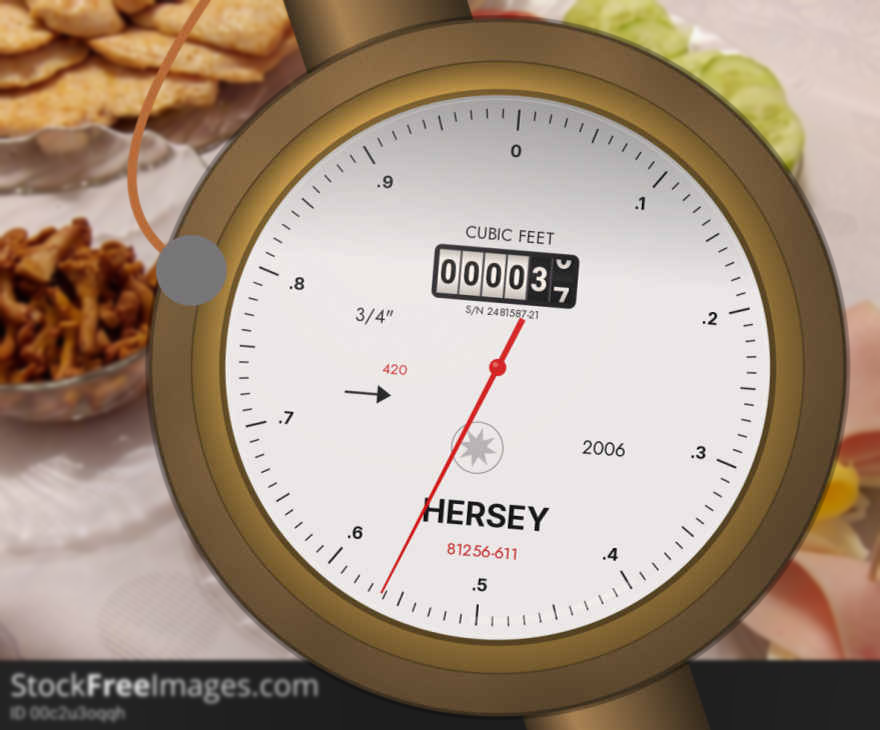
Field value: 36.56; ft³
